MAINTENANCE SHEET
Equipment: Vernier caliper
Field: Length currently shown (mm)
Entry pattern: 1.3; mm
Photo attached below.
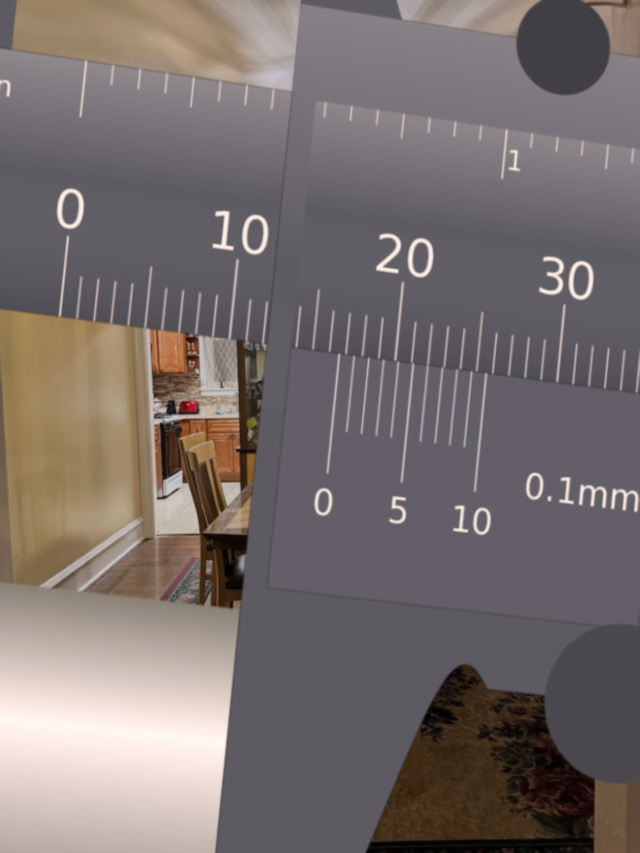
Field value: 16.6; mm
